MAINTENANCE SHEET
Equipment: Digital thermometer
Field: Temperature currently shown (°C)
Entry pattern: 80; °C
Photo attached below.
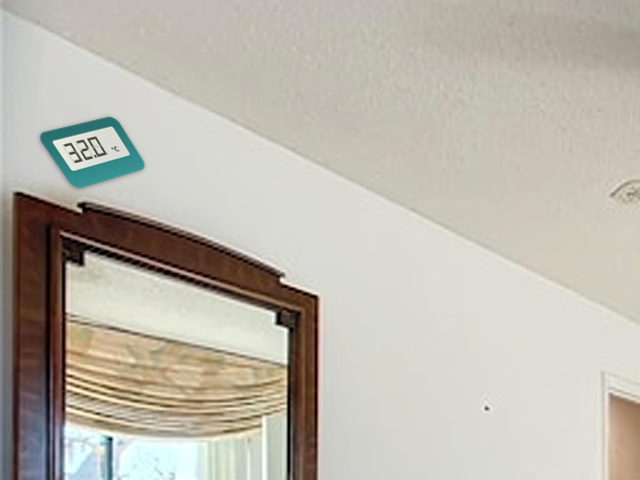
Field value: 32.0; °C
